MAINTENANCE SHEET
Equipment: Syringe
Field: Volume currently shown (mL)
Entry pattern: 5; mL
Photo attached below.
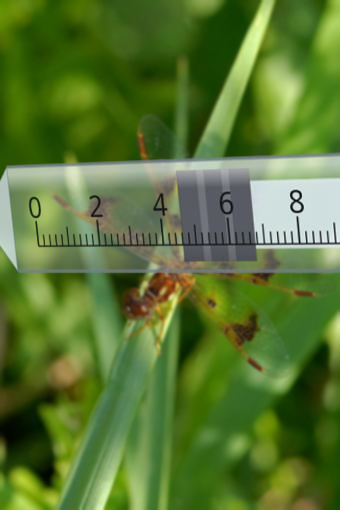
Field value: 4.6; mL
